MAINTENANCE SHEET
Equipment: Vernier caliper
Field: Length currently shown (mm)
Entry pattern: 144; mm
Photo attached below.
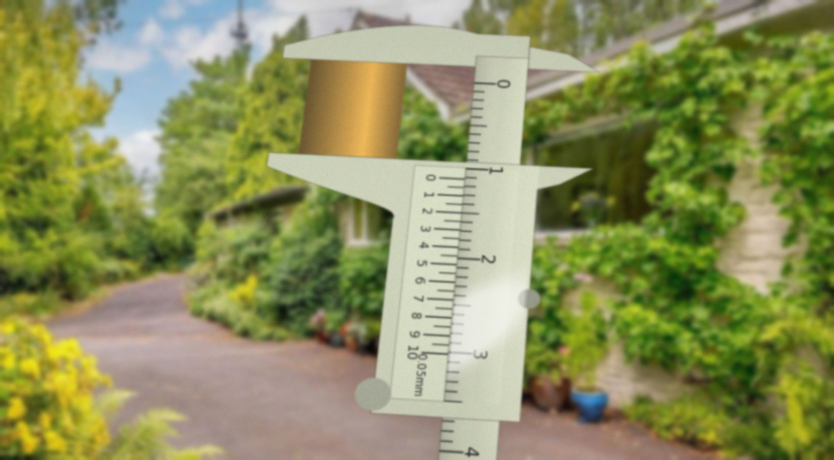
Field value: 11.2; mm
